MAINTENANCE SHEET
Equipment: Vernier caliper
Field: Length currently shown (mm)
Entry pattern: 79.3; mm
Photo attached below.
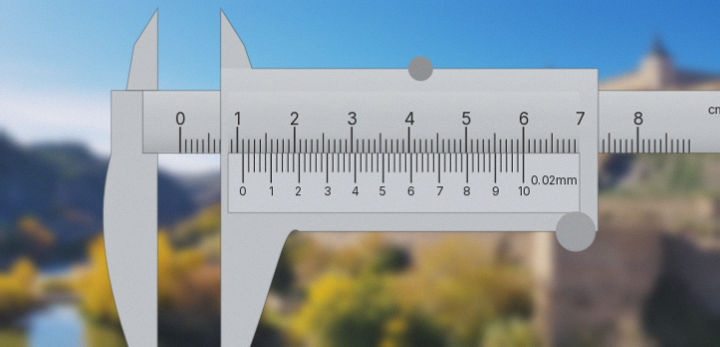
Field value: 11.0; mm
